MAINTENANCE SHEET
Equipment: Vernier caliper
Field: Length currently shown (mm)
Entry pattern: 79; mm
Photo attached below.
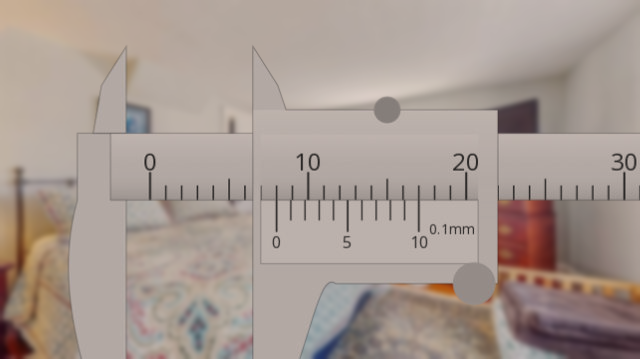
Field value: 8.0; mm
